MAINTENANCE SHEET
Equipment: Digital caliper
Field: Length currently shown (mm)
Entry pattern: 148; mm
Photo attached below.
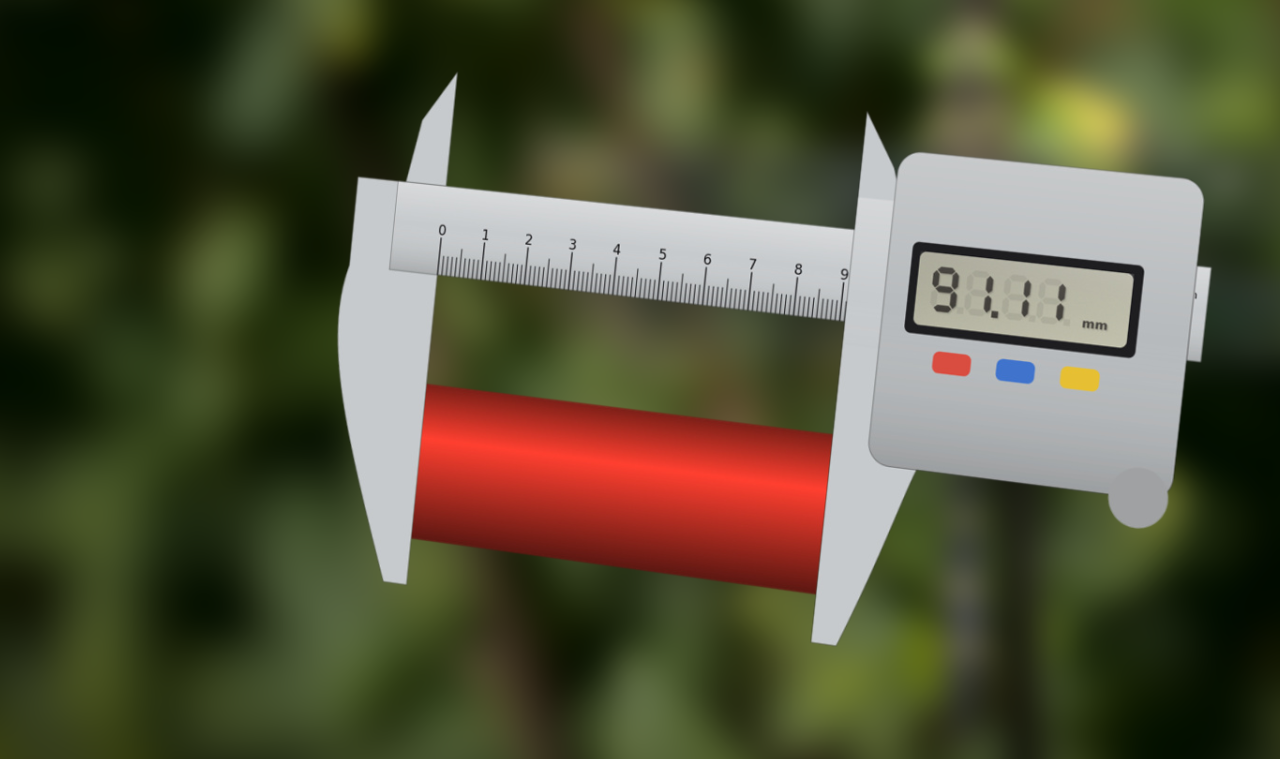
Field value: 91.11; mm
